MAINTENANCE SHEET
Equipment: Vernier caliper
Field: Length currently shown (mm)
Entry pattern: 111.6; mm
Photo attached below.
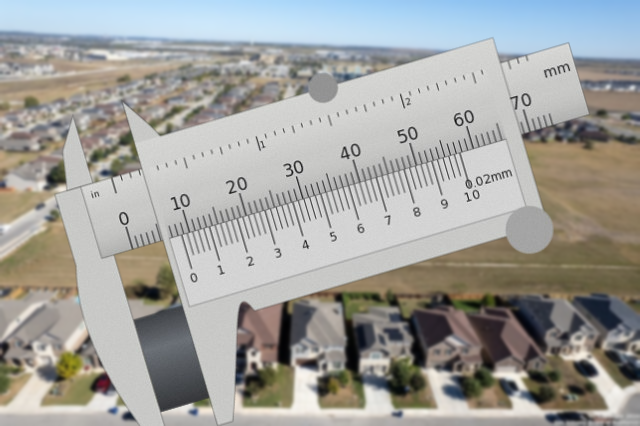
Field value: 8.6; mm
